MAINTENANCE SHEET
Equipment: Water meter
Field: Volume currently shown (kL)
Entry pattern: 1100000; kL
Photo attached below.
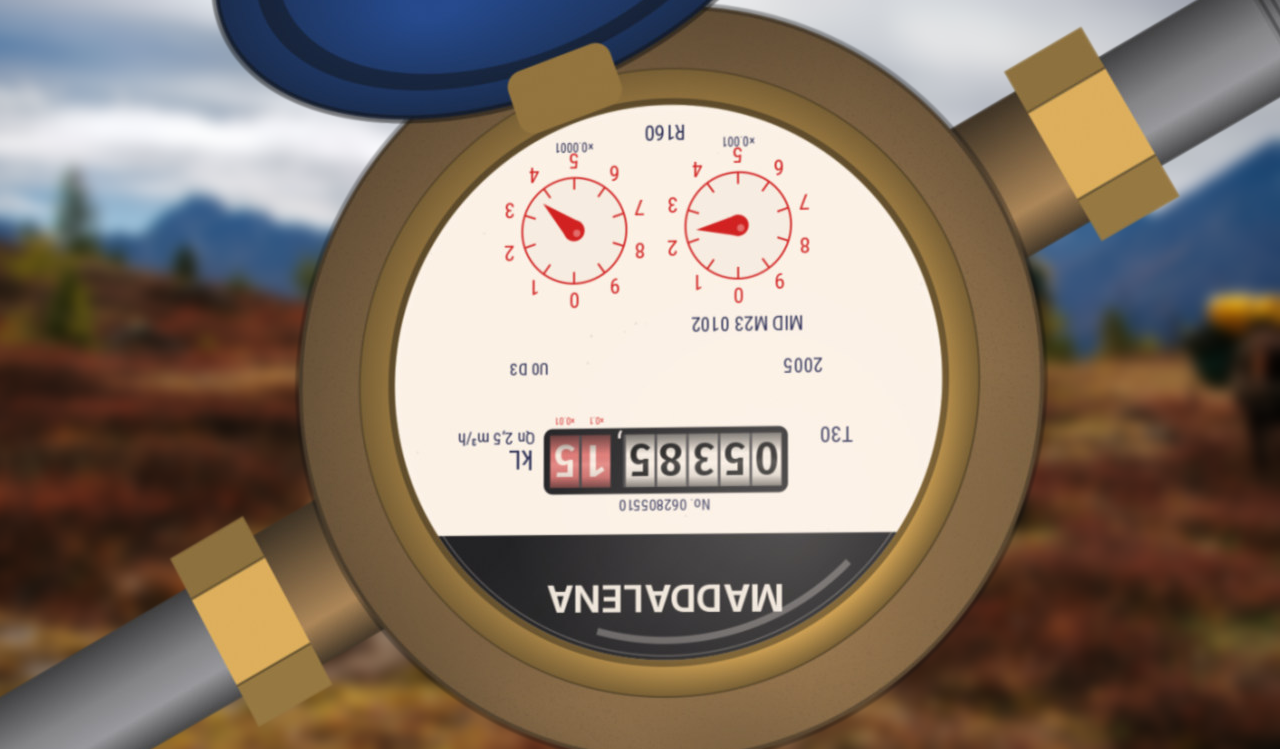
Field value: 5385.1523; kL
